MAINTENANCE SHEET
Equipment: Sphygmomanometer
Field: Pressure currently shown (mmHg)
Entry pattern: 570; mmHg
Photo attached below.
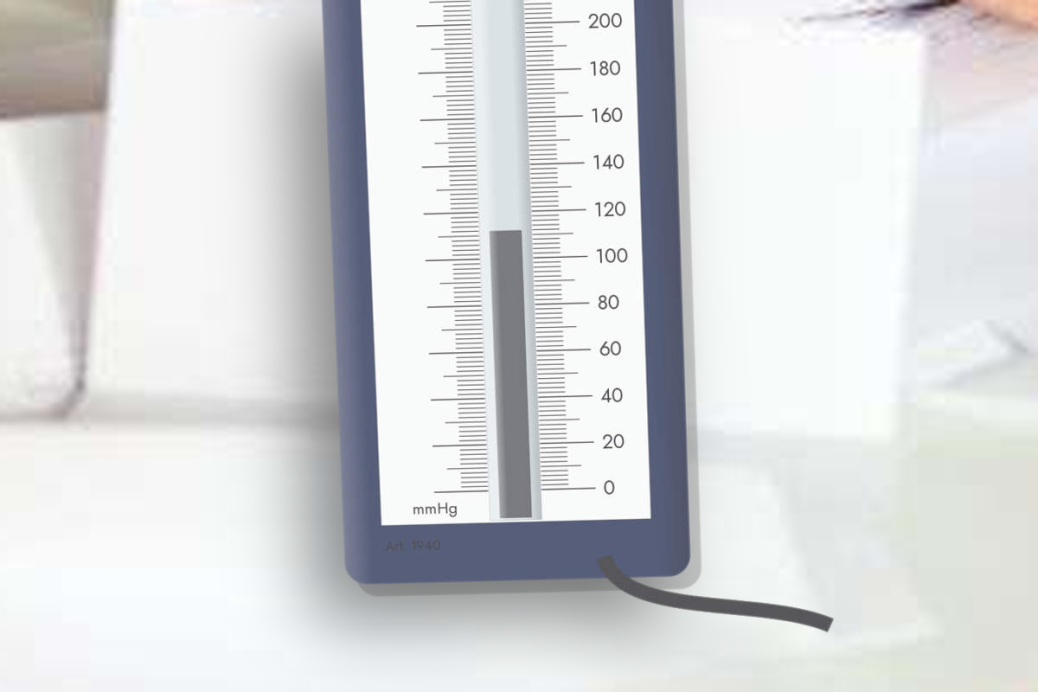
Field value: 112; mmHg
